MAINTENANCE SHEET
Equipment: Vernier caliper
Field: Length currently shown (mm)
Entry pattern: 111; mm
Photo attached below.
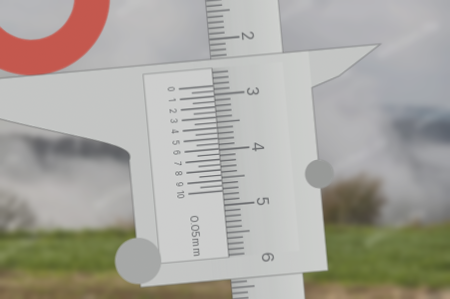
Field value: 28.4; mm
